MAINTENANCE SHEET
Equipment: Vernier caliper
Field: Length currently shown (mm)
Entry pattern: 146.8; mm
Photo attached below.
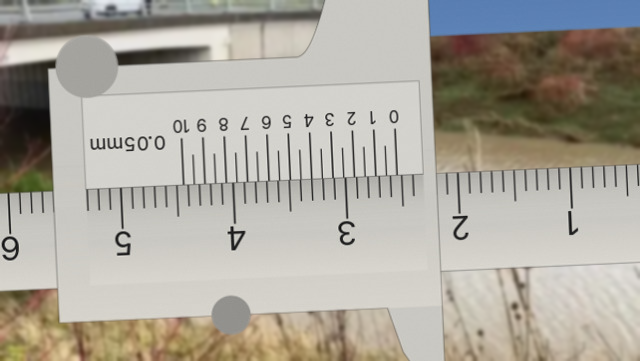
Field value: 25.4; mm
